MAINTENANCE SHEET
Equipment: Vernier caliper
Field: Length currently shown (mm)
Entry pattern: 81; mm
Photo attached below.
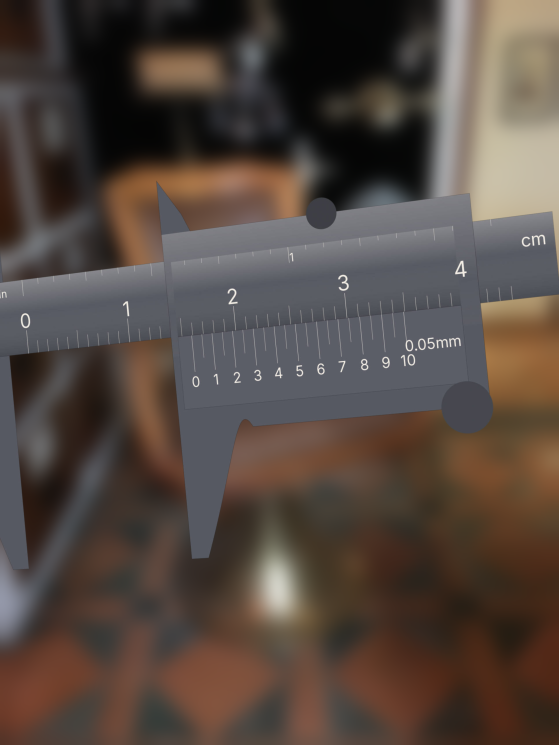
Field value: 15.9; mm
